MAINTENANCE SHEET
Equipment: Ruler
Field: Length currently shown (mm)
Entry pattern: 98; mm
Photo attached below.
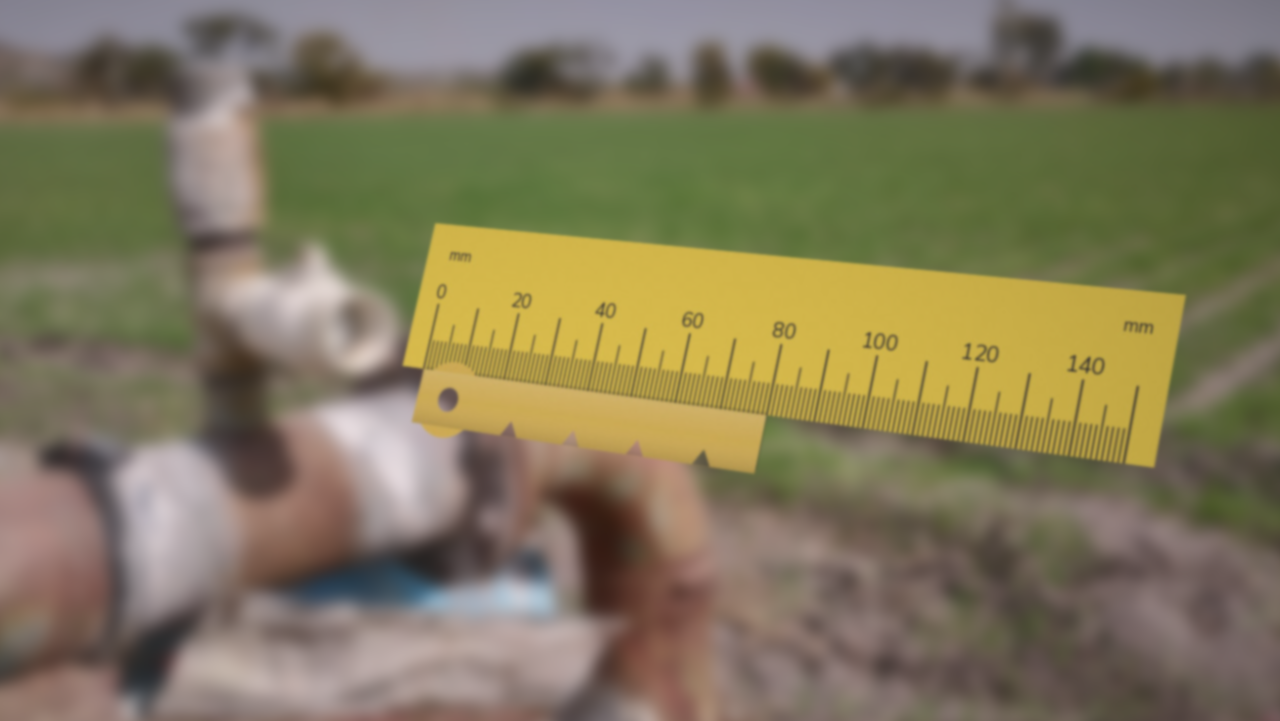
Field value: 80; mm
